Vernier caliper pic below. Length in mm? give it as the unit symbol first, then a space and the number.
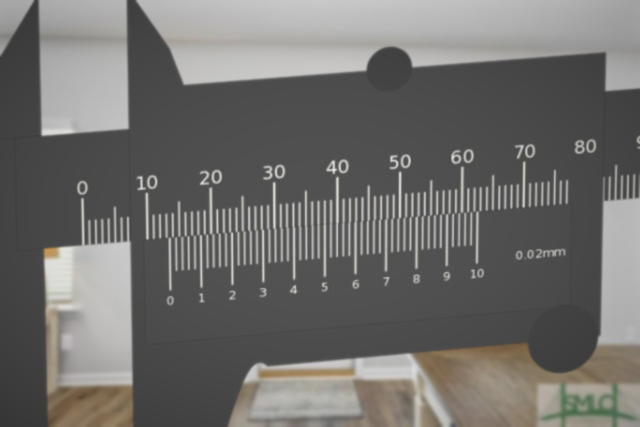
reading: mm 13.5
